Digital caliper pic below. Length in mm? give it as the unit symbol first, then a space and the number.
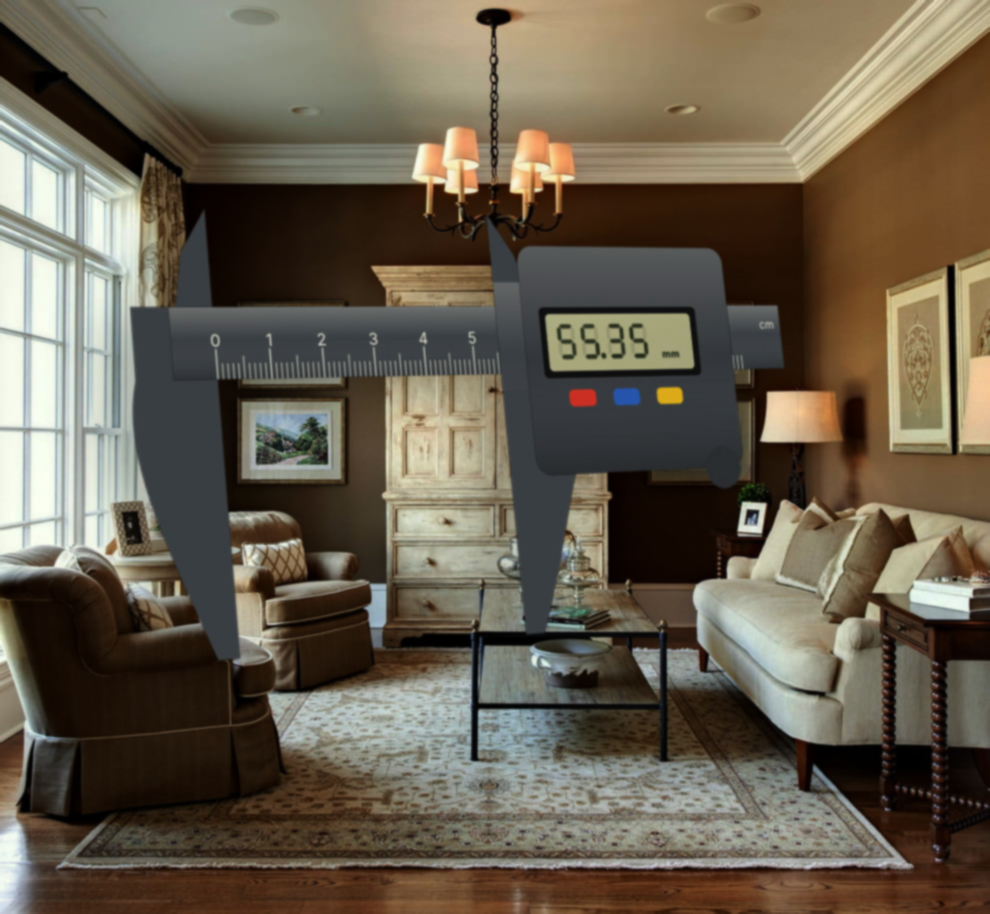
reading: mm 55.35
